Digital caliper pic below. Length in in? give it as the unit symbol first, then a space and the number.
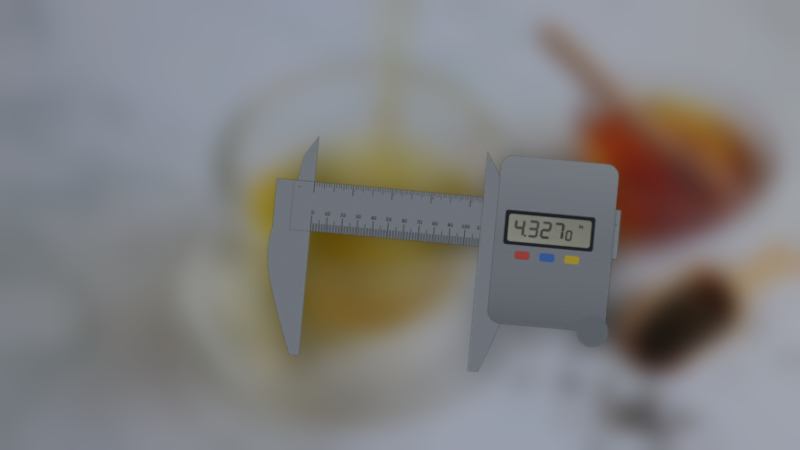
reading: in 4.3270
